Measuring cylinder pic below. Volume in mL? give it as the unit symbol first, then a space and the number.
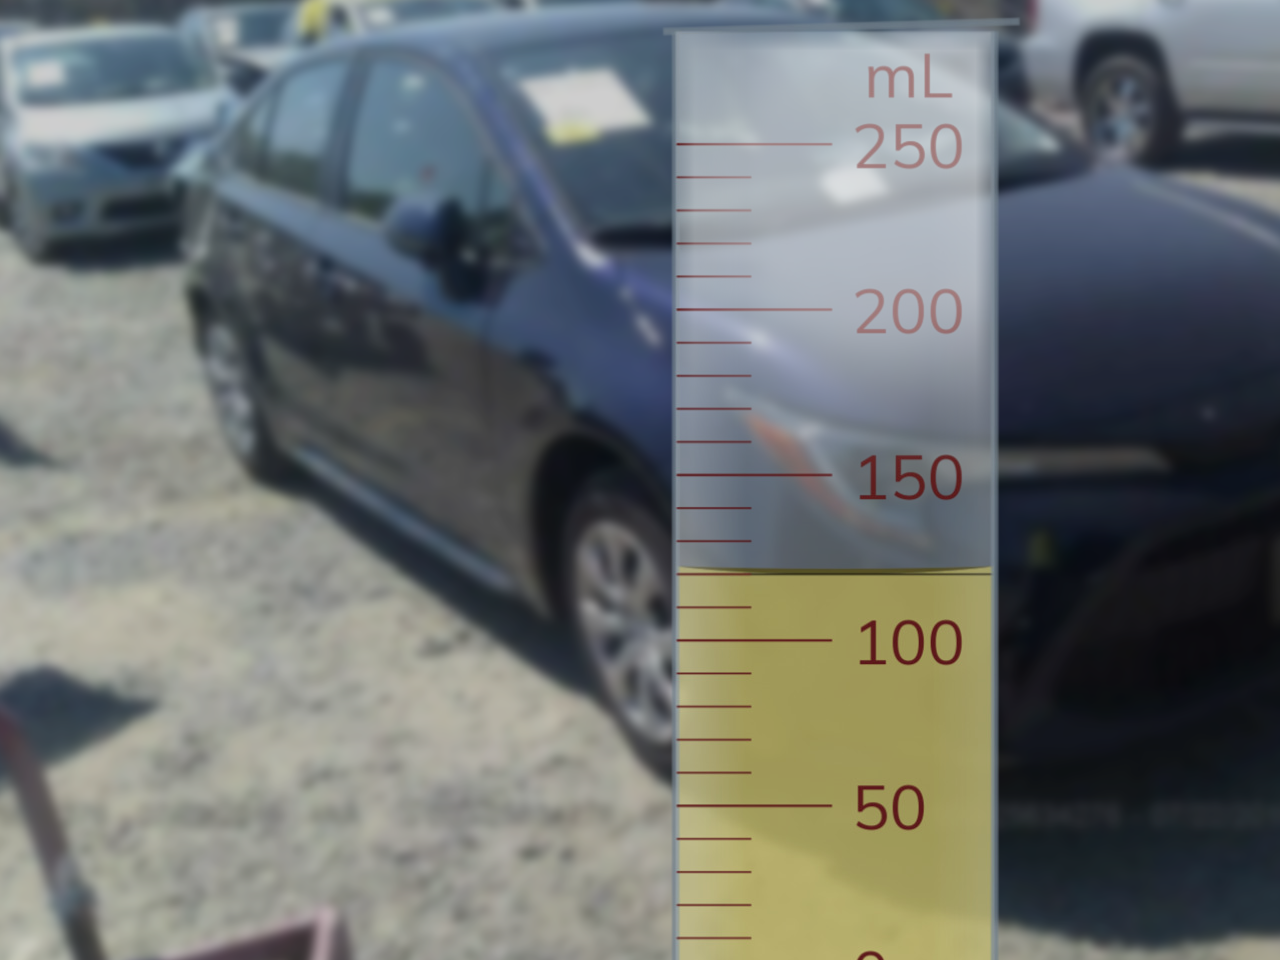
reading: mL 120
